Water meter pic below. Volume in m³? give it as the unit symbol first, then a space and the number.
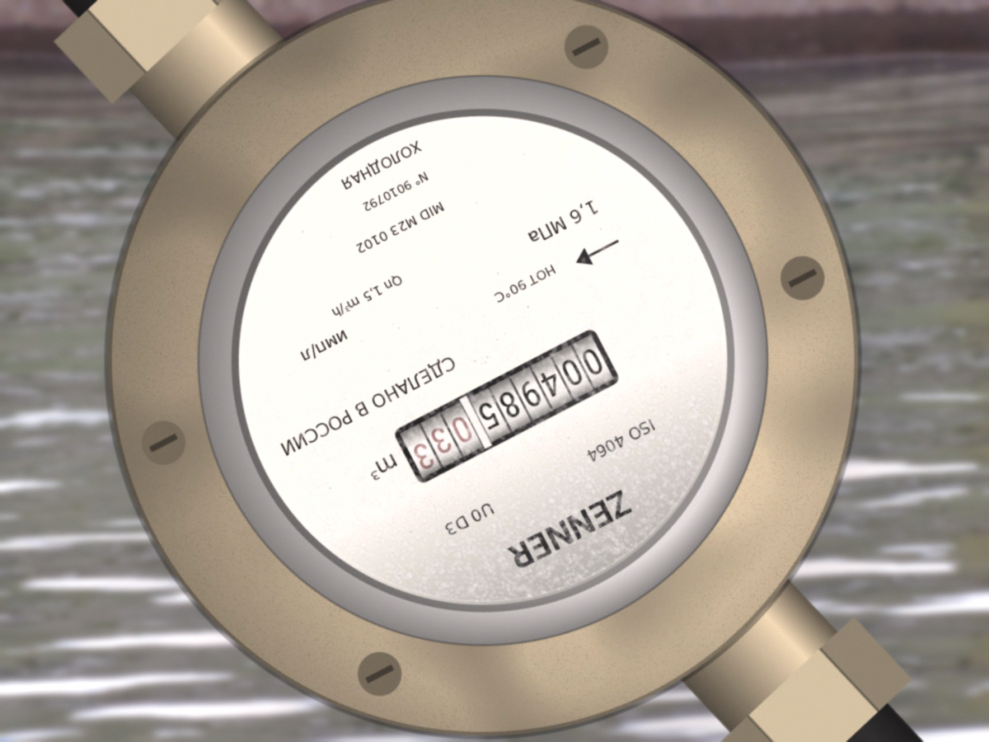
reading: m³ 4985.033
